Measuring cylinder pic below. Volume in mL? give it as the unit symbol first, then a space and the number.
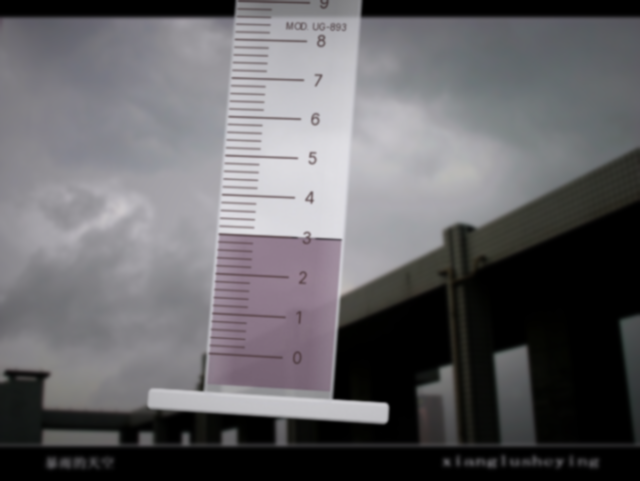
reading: mL 3
